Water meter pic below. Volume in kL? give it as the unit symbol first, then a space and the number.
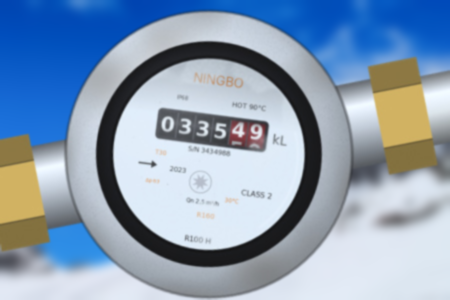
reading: kL 335.49
